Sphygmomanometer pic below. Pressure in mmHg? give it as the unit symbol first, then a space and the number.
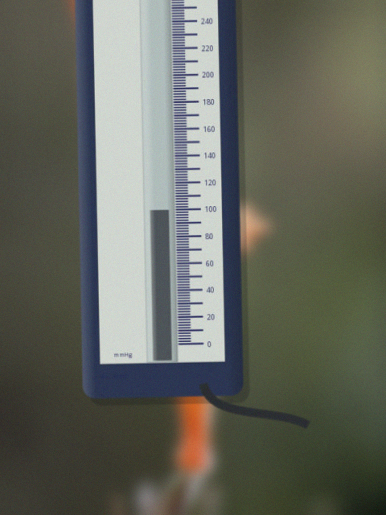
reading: mmHg 100
